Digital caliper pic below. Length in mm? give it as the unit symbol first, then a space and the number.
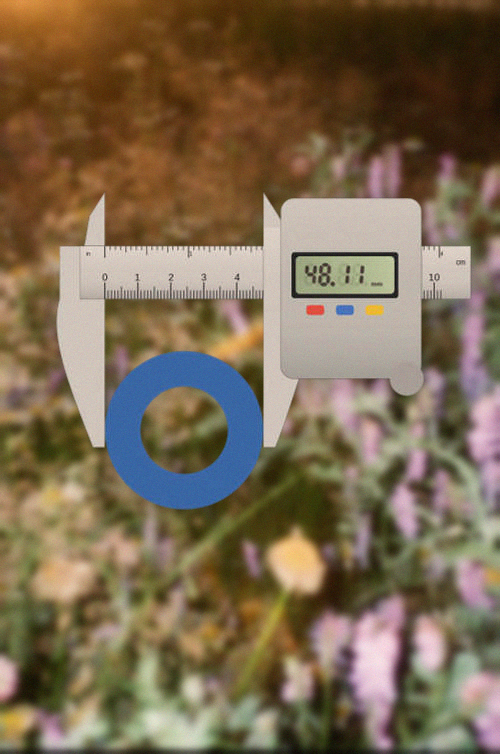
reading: mm 48.11
